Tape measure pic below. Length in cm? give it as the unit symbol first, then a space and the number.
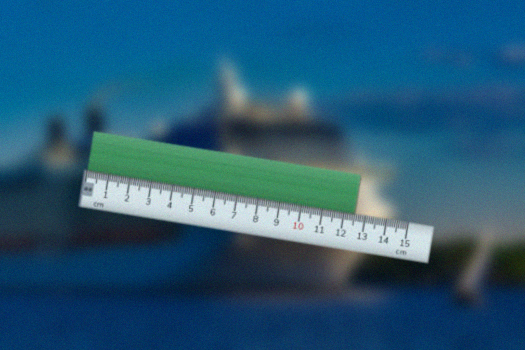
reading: cm 12.5
